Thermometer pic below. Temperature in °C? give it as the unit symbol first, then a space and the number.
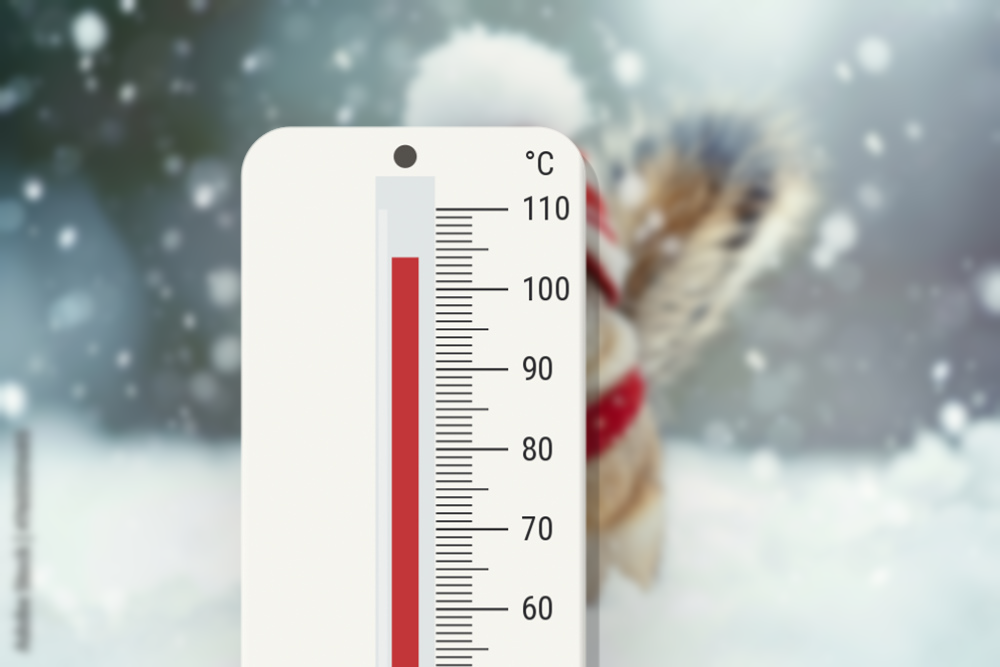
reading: °C 104
